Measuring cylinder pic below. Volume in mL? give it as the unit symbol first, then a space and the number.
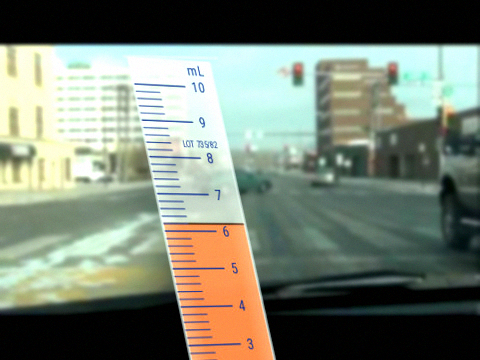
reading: mL 6.2
